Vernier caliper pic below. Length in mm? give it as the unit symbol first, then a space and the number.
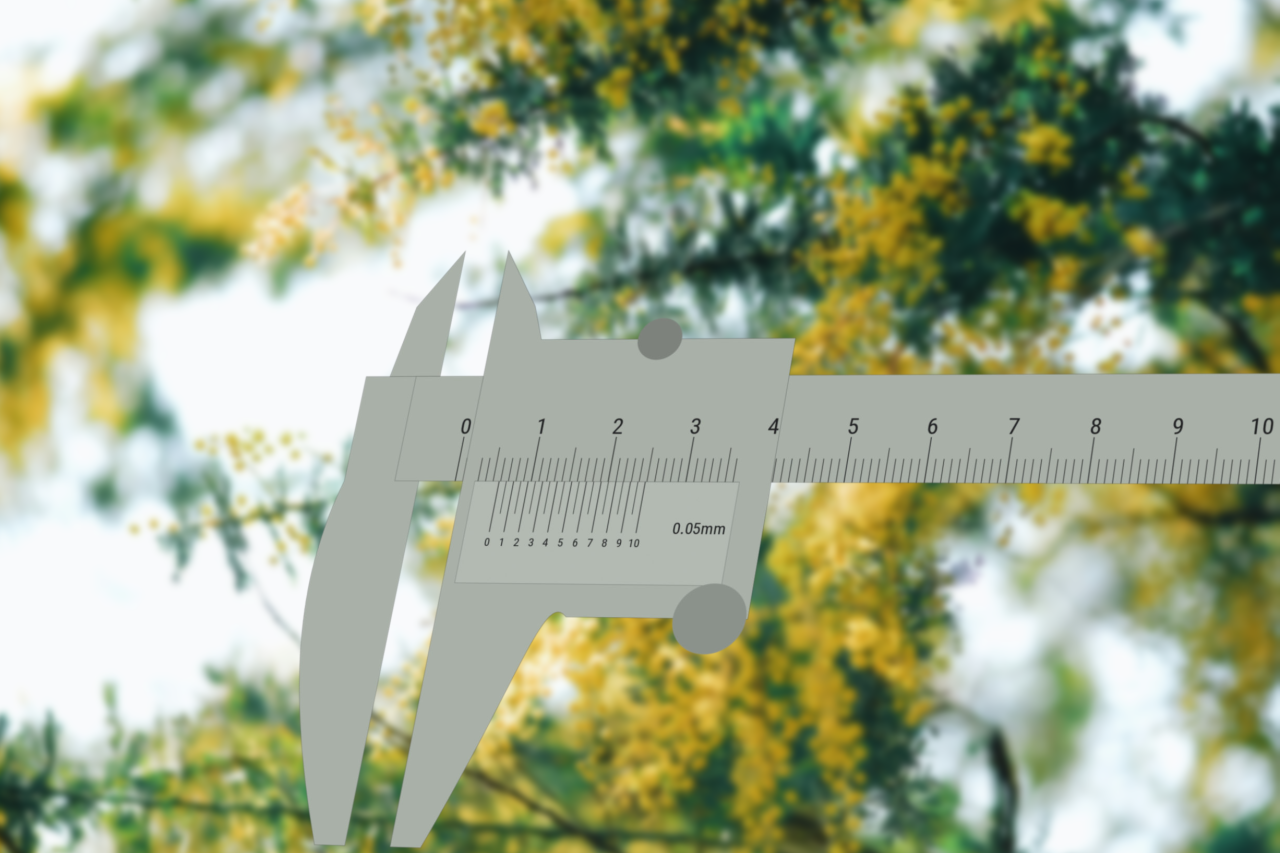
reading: mm 5.8
